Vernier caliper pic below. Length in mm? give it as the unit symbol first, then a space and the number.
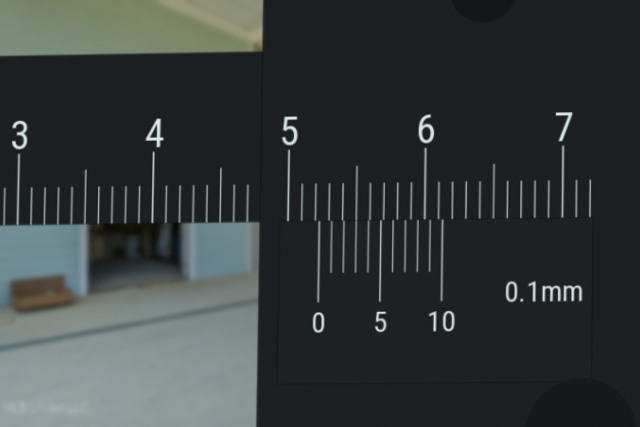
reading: mm 52.3
